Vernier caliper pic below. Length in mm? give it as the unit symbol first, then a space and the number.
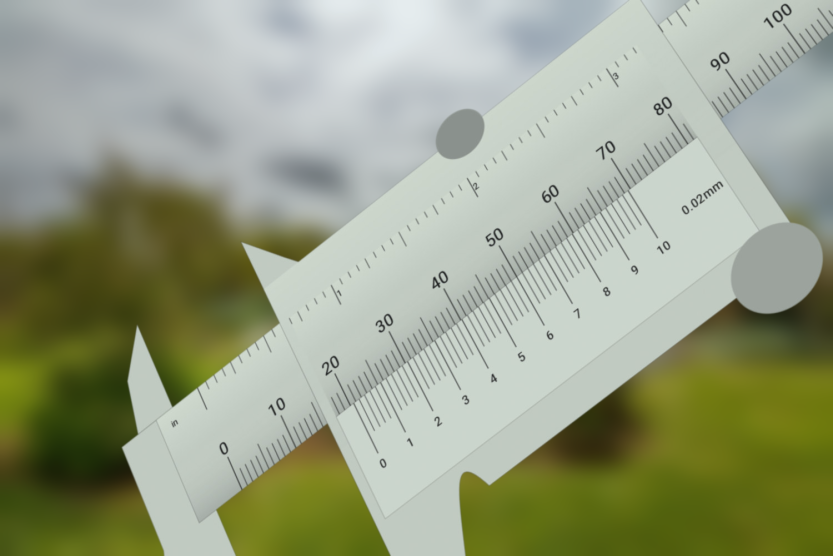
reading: mm 20.6
